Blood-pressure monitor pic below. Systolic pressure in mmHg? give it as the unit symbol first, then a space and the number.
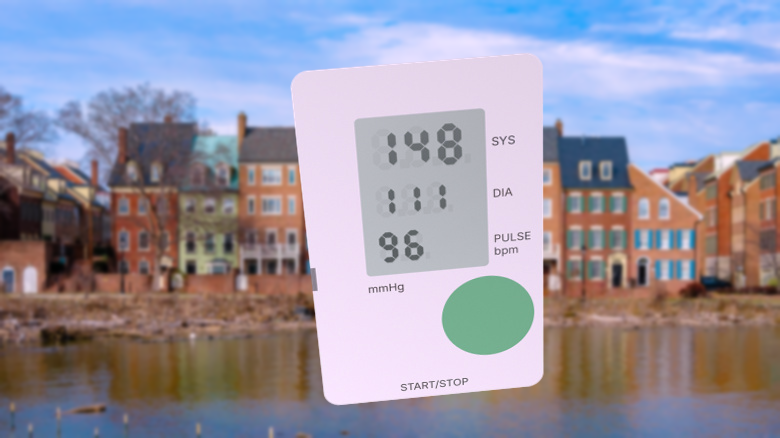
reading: mmHg 148
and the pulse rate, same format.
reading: bpm 96
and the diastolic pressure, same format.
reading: mmHg 111
